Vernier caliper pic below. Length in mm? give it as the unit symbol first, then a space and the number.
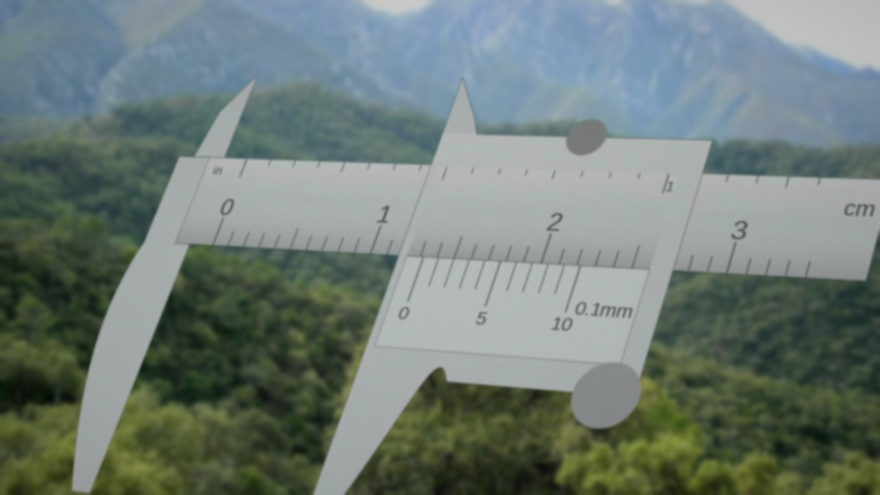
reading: mm 13.2
